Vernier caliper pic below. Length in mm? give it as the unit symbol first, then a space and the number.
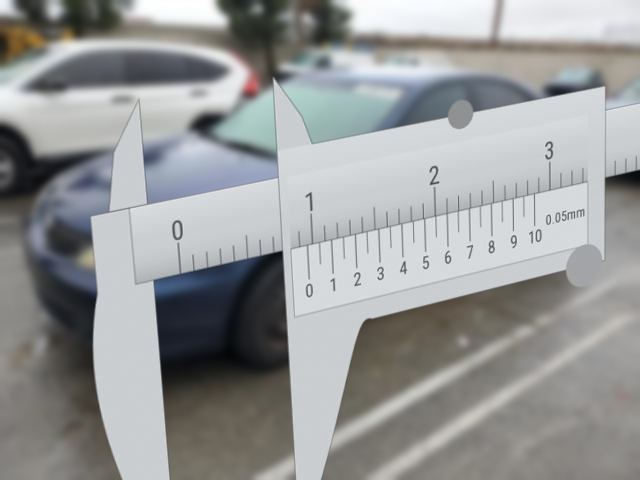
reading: mm 9.6
